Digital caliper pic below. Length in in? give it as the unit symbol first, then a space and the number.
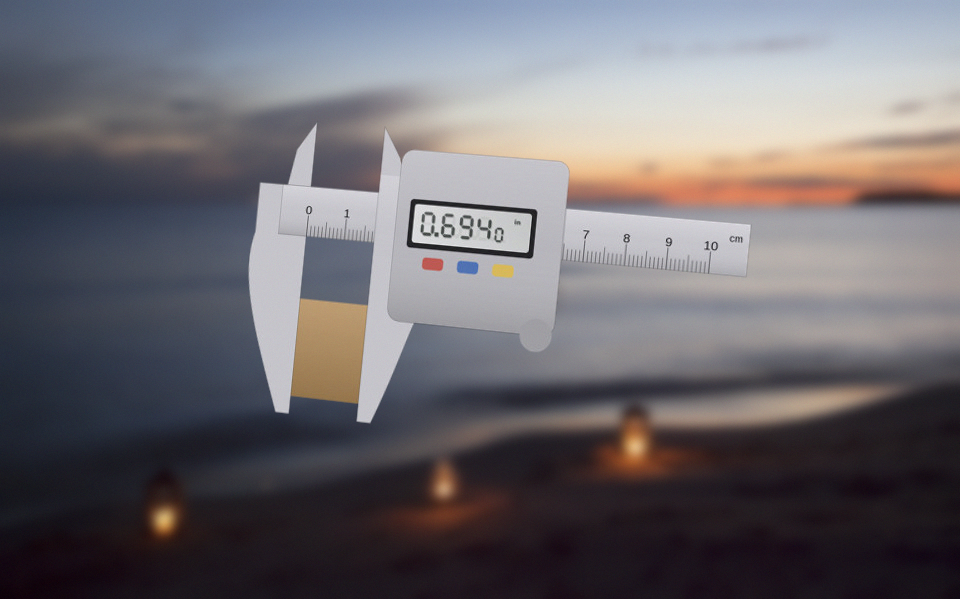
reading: in 0.6940
